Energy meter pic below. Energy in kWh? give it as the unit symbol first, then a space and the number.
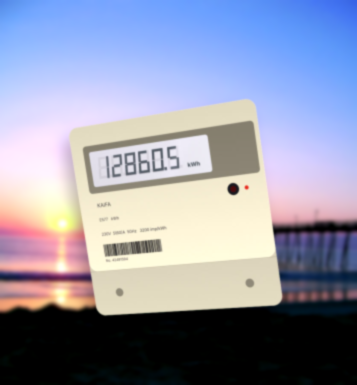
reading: kWh 12860.5
